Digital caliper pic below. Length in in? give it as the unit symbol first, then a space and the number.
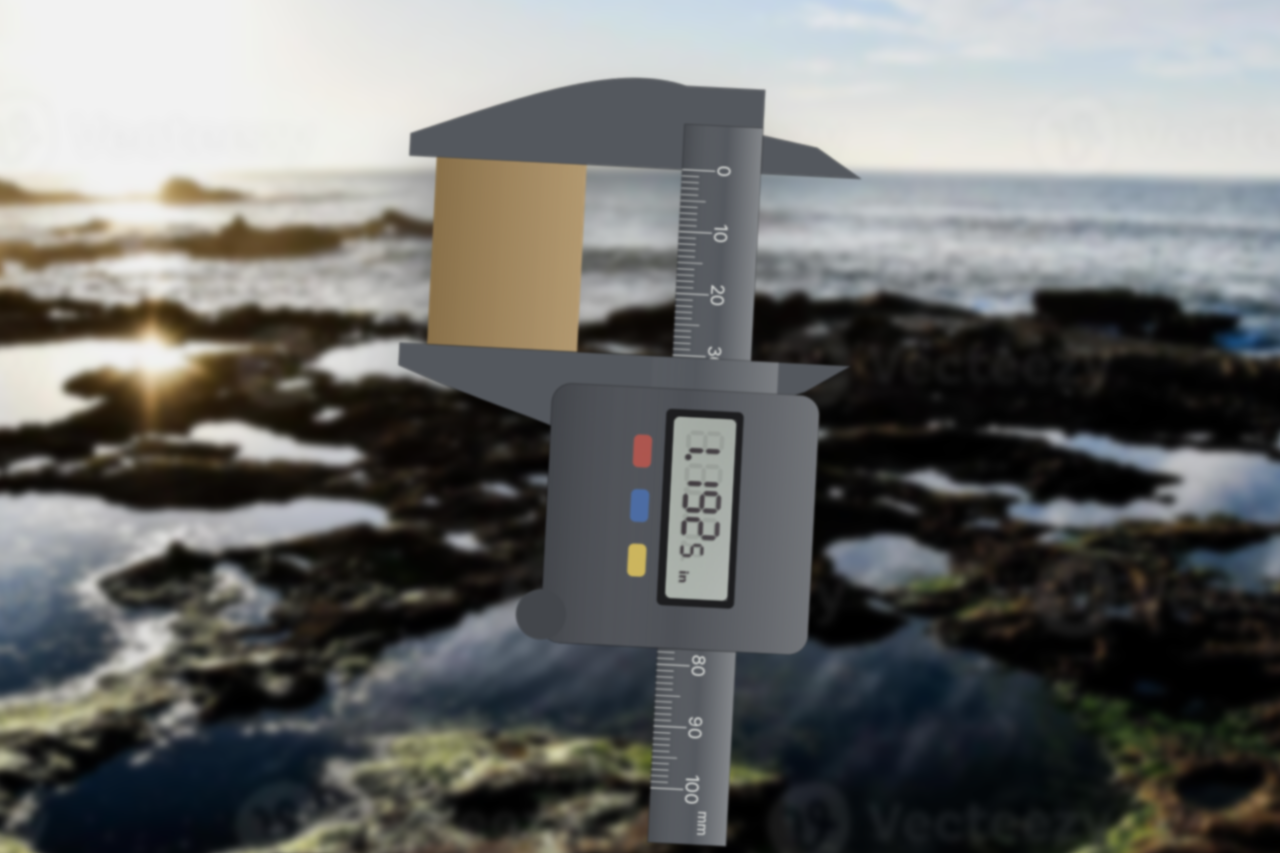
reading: in 1.1925
